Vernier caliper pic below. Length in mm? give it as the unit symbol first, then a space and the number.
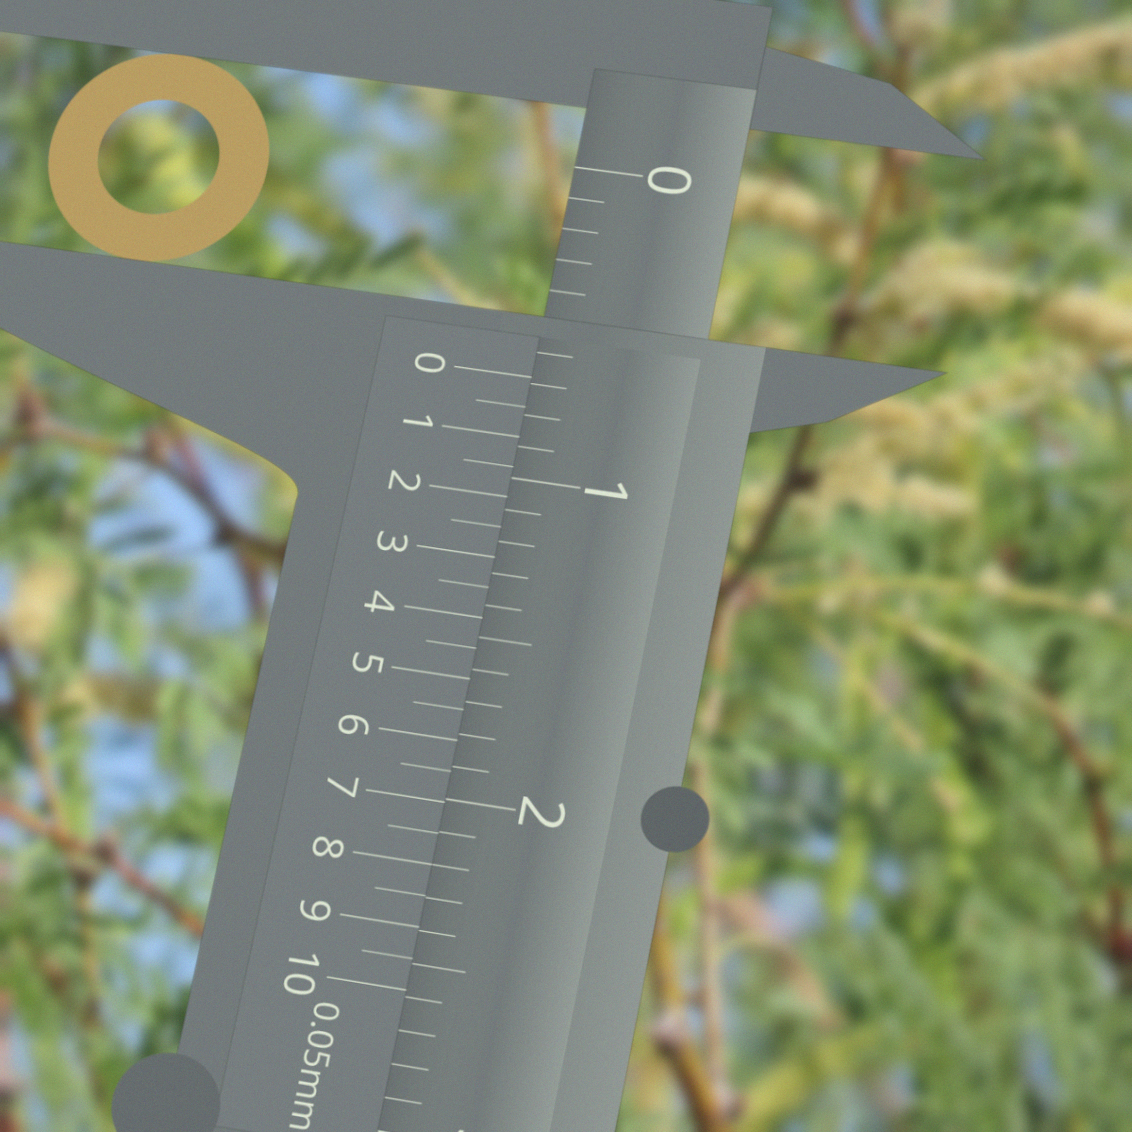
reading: mm 6.80
